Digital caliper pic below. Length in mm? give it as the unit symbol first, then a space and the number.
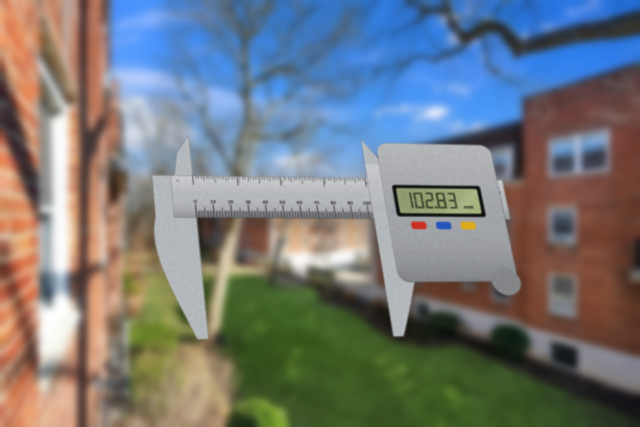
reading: mm 102.83
